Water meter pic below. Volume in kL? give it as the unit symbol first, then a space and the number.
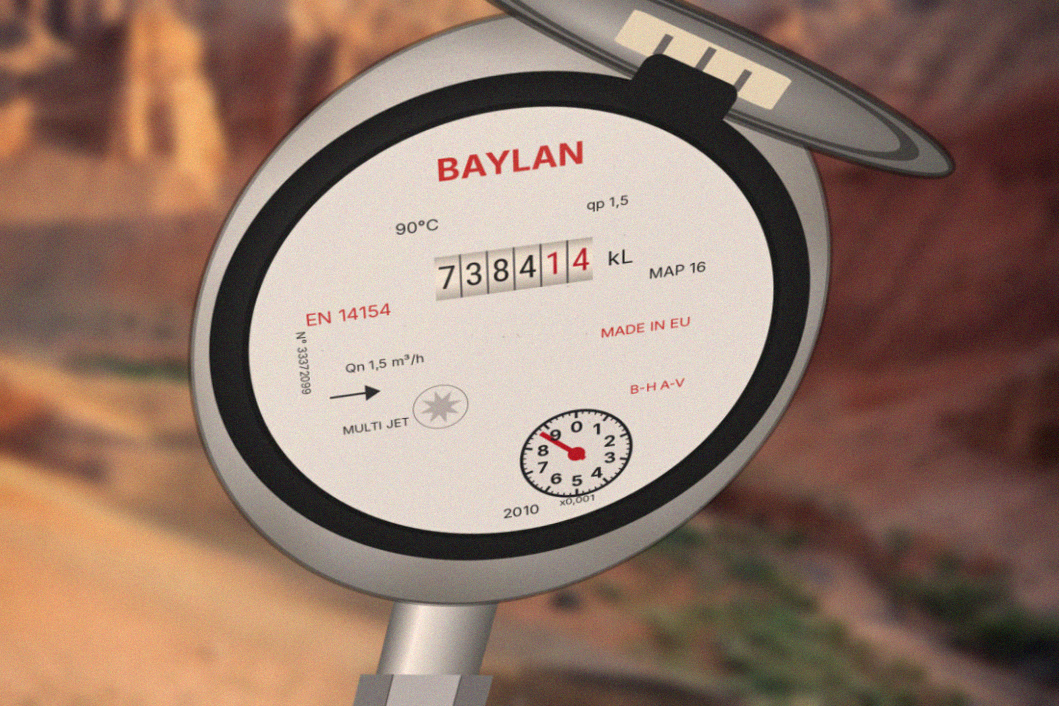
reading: kL 7384.148
